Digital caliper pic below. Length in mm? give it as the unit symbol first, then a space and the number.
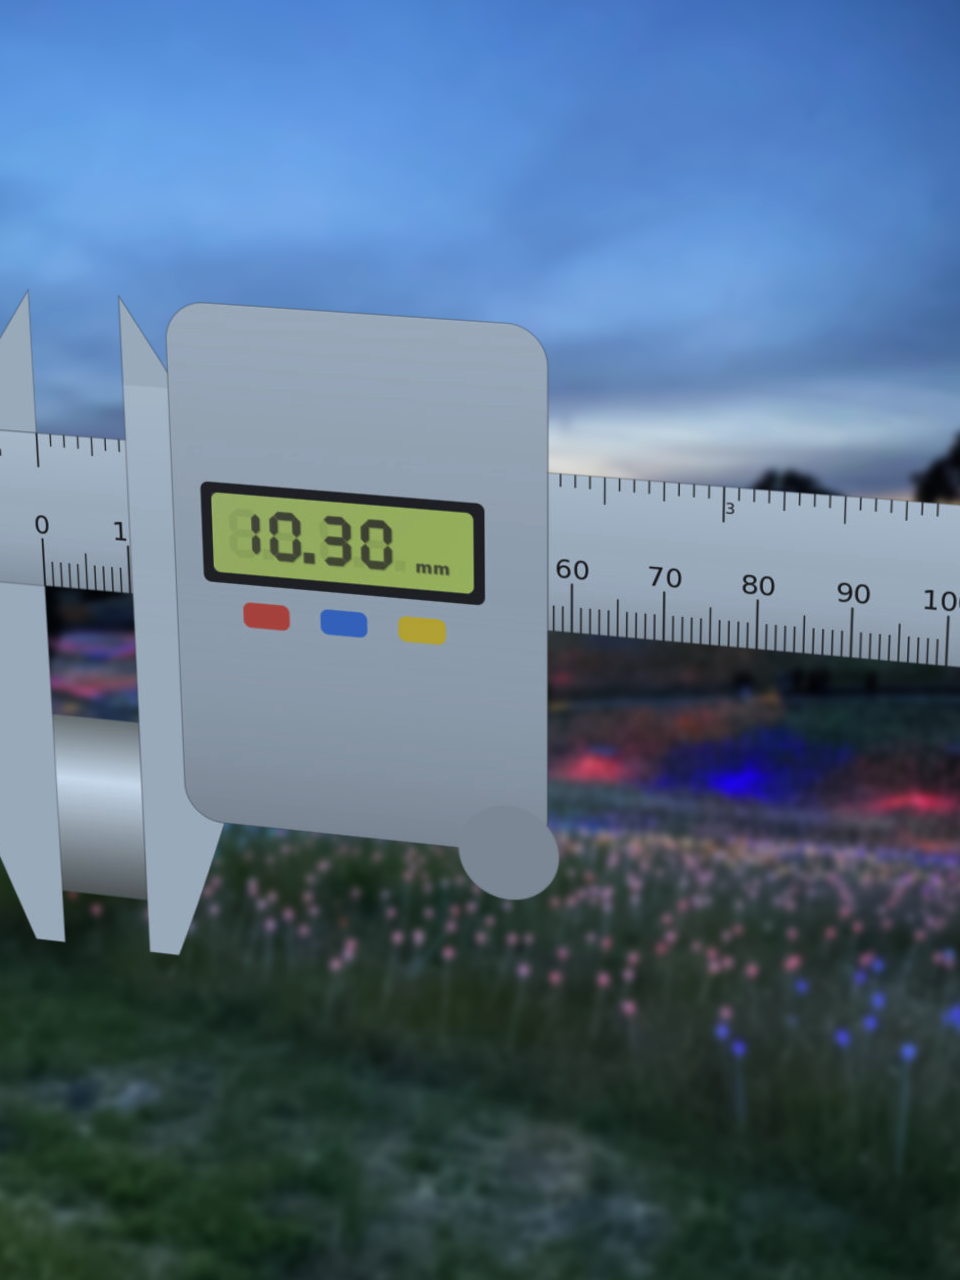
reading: mm 10.30
